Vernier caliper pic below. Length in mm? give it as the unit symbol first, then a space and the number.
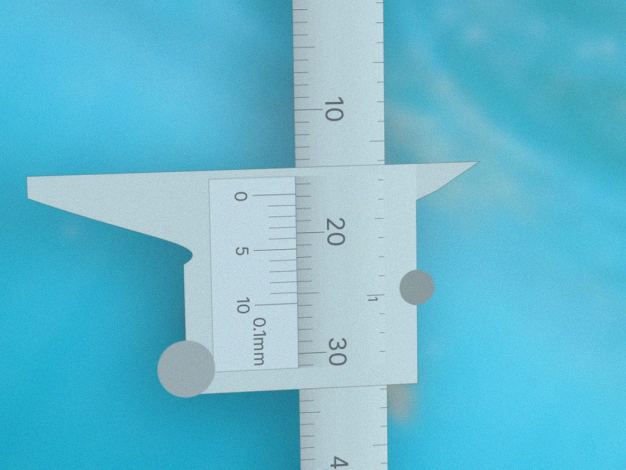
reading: mm 16.8
